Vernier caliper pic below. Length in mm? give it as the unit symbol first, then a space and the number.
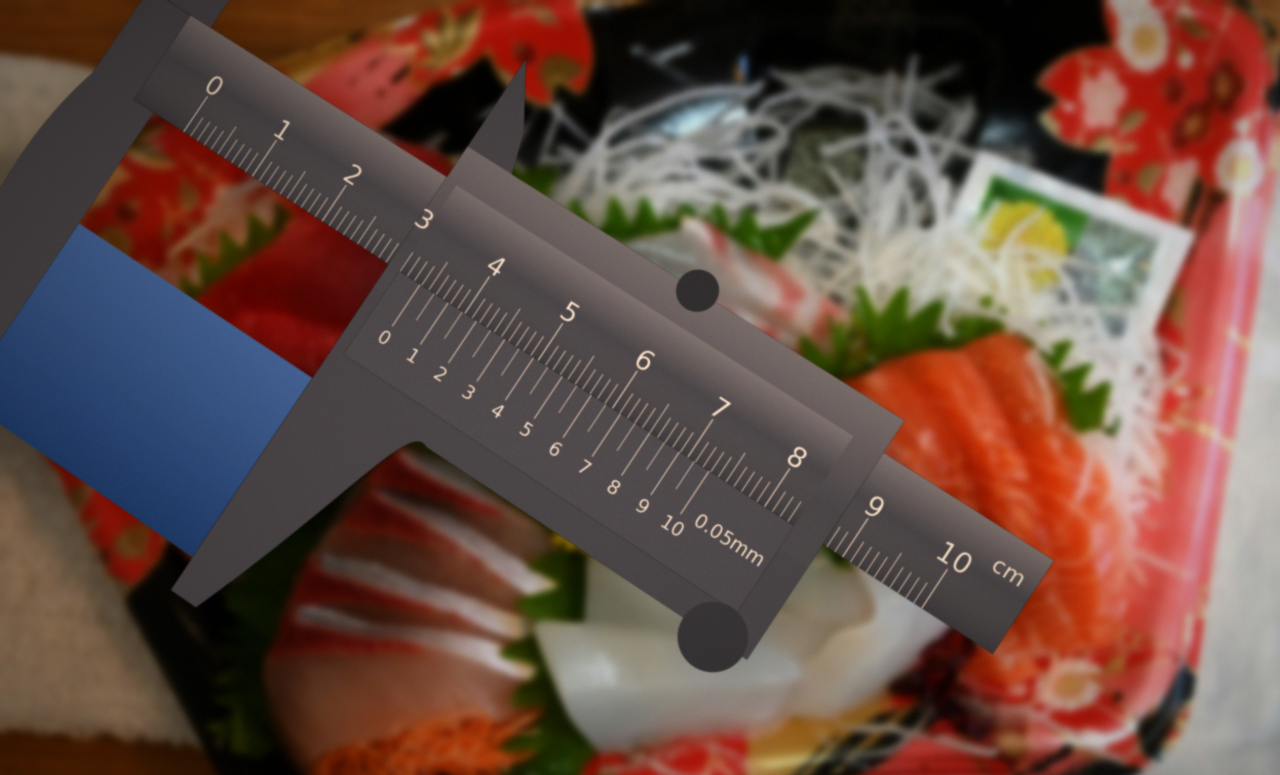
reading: mm 33.8
